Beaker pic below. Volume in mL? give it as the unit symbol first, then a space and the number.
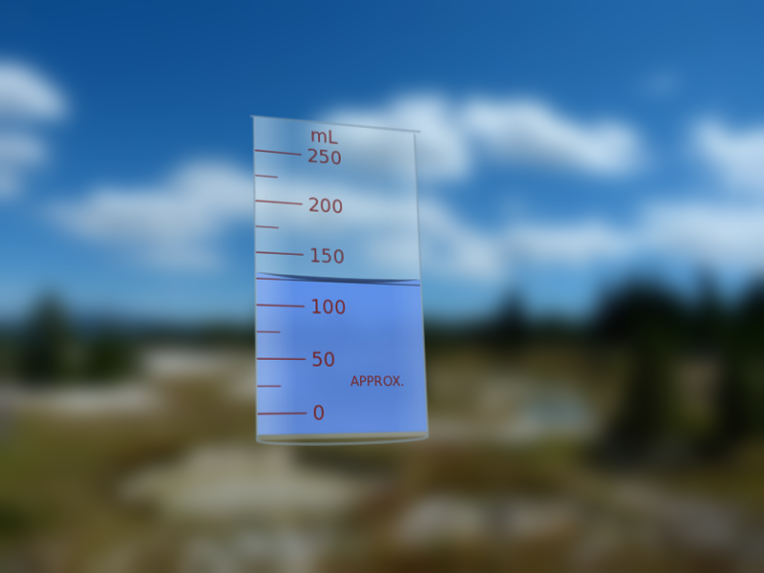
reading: mL 125
